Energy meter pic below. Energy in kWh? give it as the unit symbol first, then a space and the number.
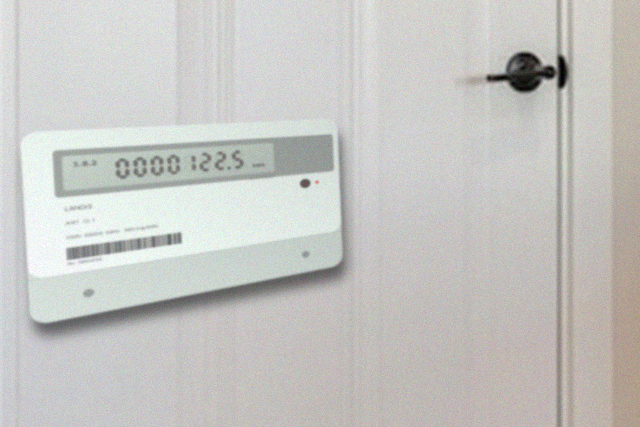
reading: kWh 122.5
